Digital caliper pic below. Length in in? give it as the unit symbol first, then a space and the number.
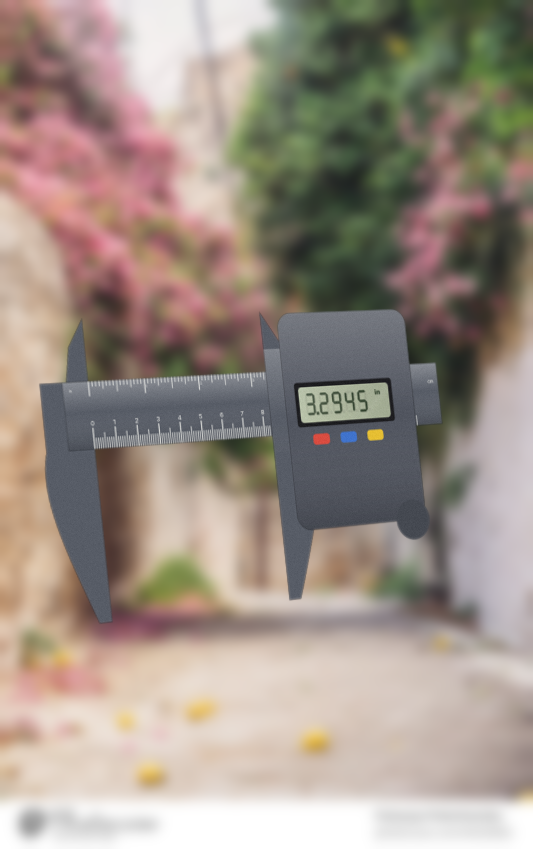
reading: in 3.2945
